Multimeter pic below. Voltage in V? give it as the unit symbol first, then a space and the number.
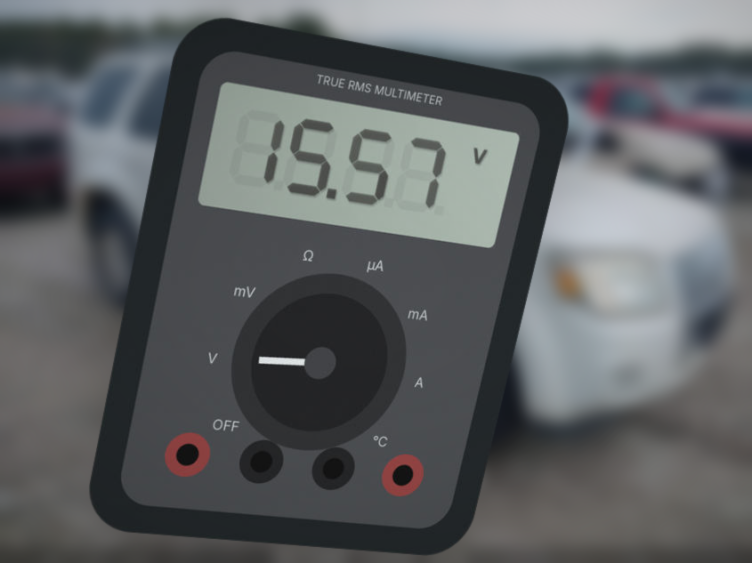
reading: V 15.57
